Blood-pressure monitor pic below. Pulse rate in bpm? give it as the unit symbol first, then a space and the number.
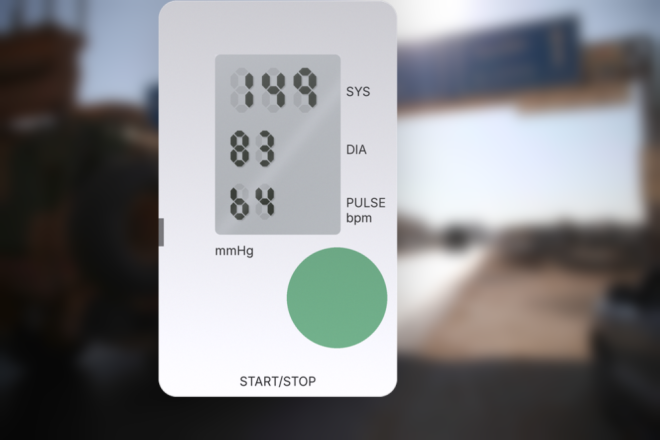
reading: bpm 64
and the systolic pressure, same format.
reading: mmHg 149
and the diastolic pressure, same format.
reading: mmHg 83
